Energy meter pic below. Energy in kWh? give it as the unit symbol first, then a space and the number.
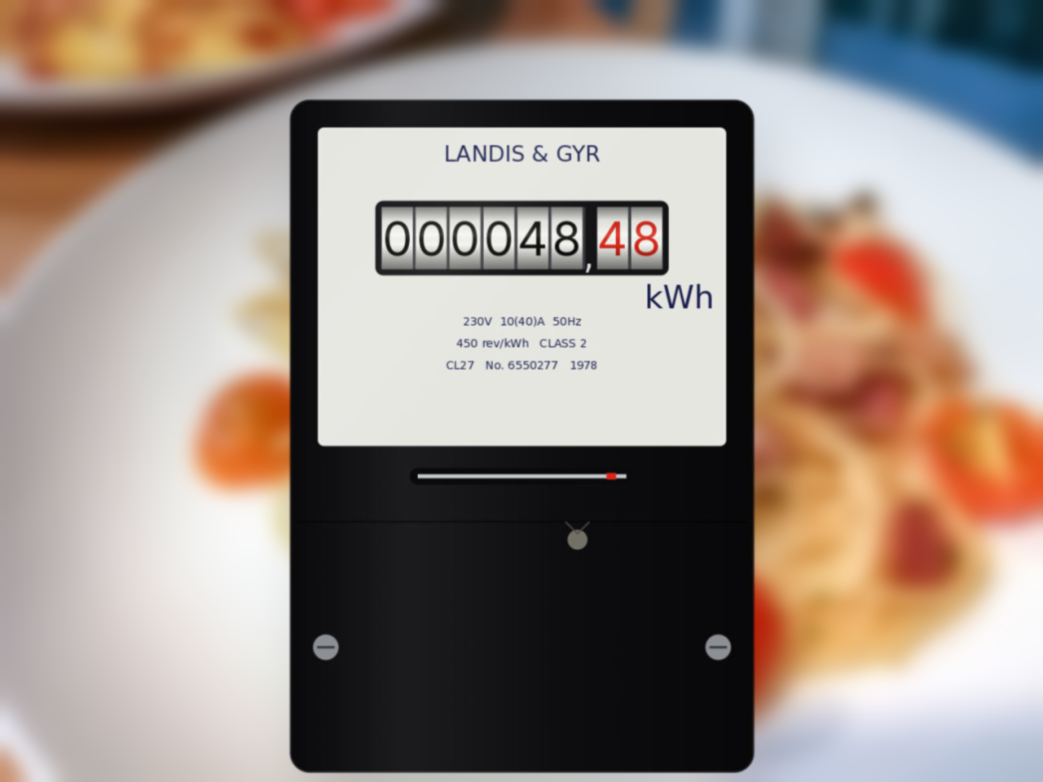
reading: kWh 48.48
